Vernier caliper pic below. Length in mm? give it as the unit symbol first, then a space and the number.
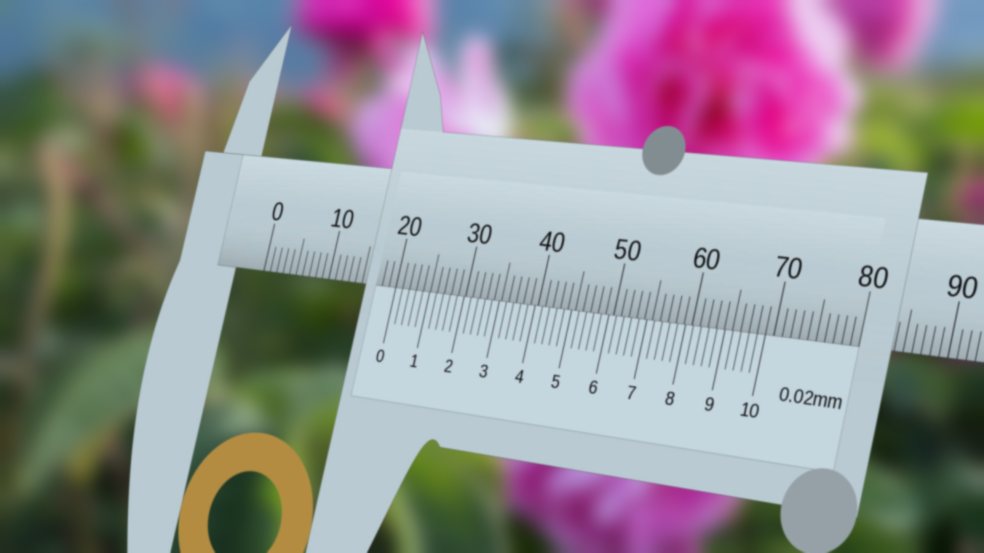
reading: mm 20.0
